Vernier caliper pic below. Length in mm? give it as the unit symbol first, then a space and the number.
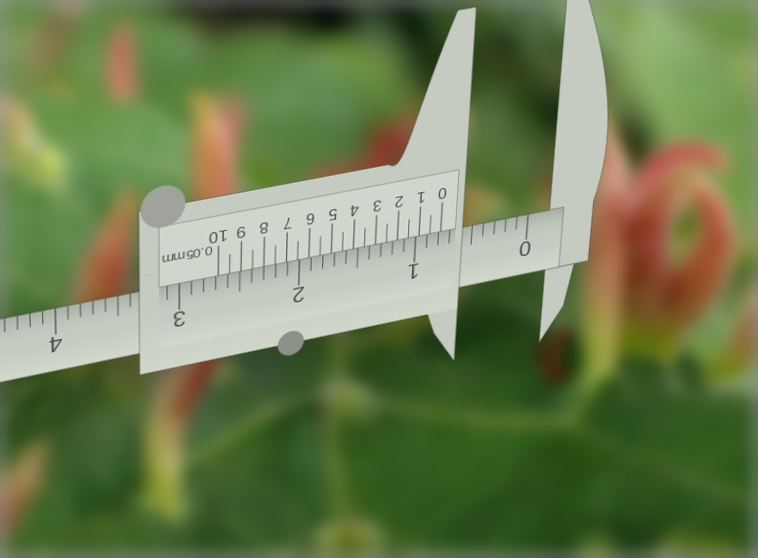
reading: mm 7.8
